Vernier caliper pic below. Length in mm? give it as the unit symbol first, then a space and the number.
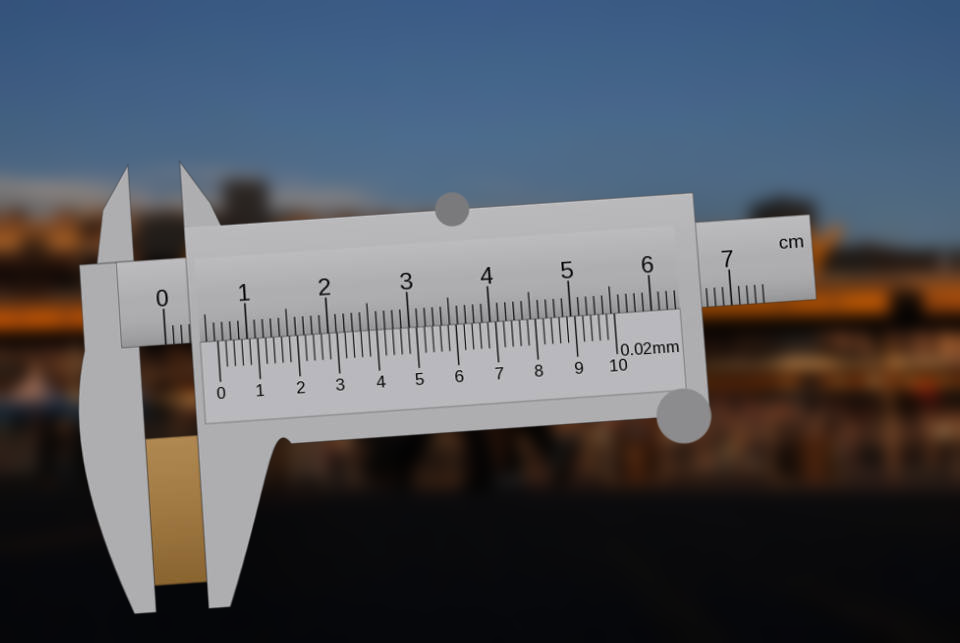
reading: mm 6.4
